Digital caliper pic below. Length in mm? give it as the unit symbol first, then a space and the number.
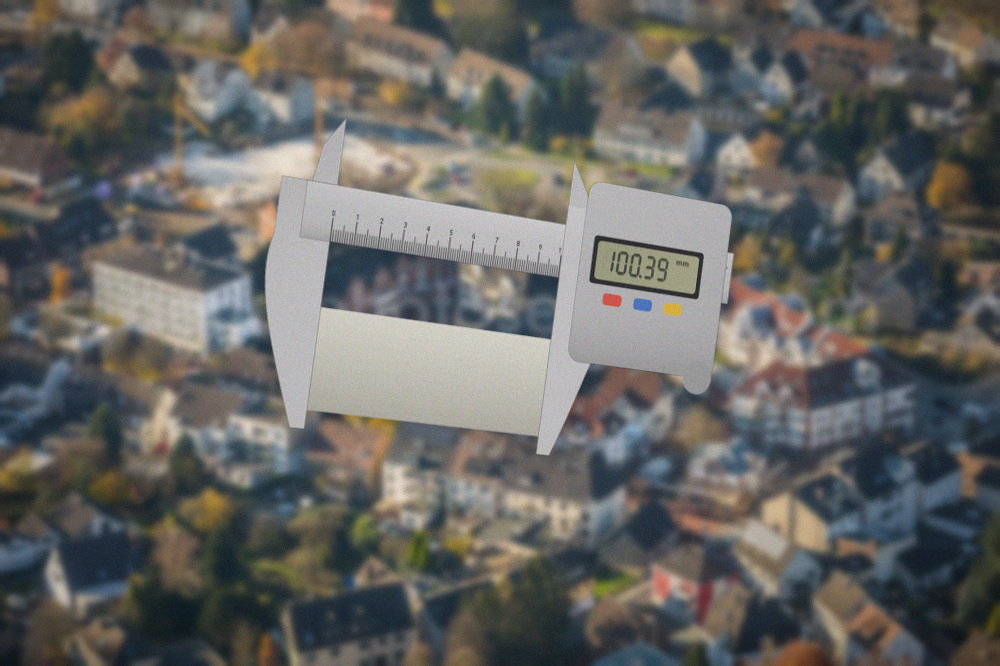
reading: mm 100.39
